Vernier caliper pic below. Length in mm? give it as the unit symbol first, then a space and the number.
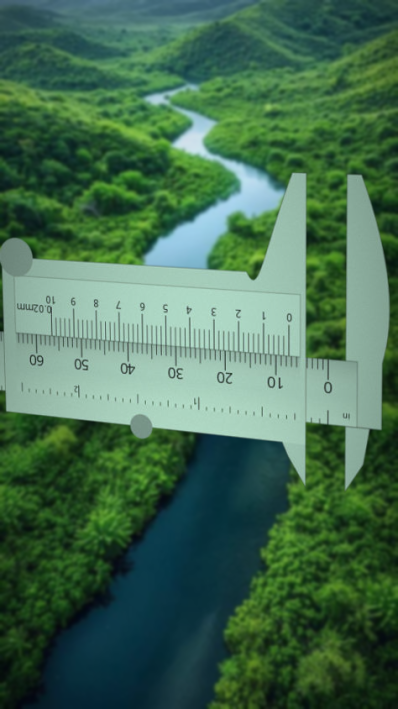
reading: mm 7.5
